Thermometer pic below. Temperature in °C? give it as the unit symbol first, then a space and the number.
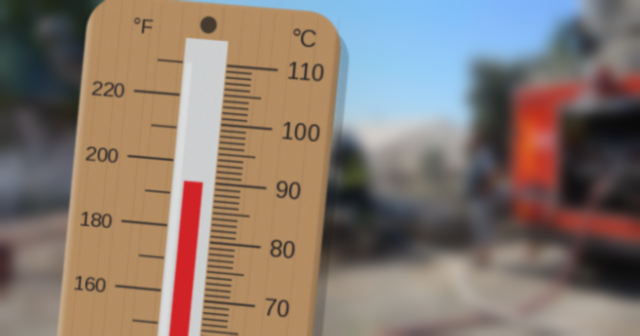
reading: °C 90
